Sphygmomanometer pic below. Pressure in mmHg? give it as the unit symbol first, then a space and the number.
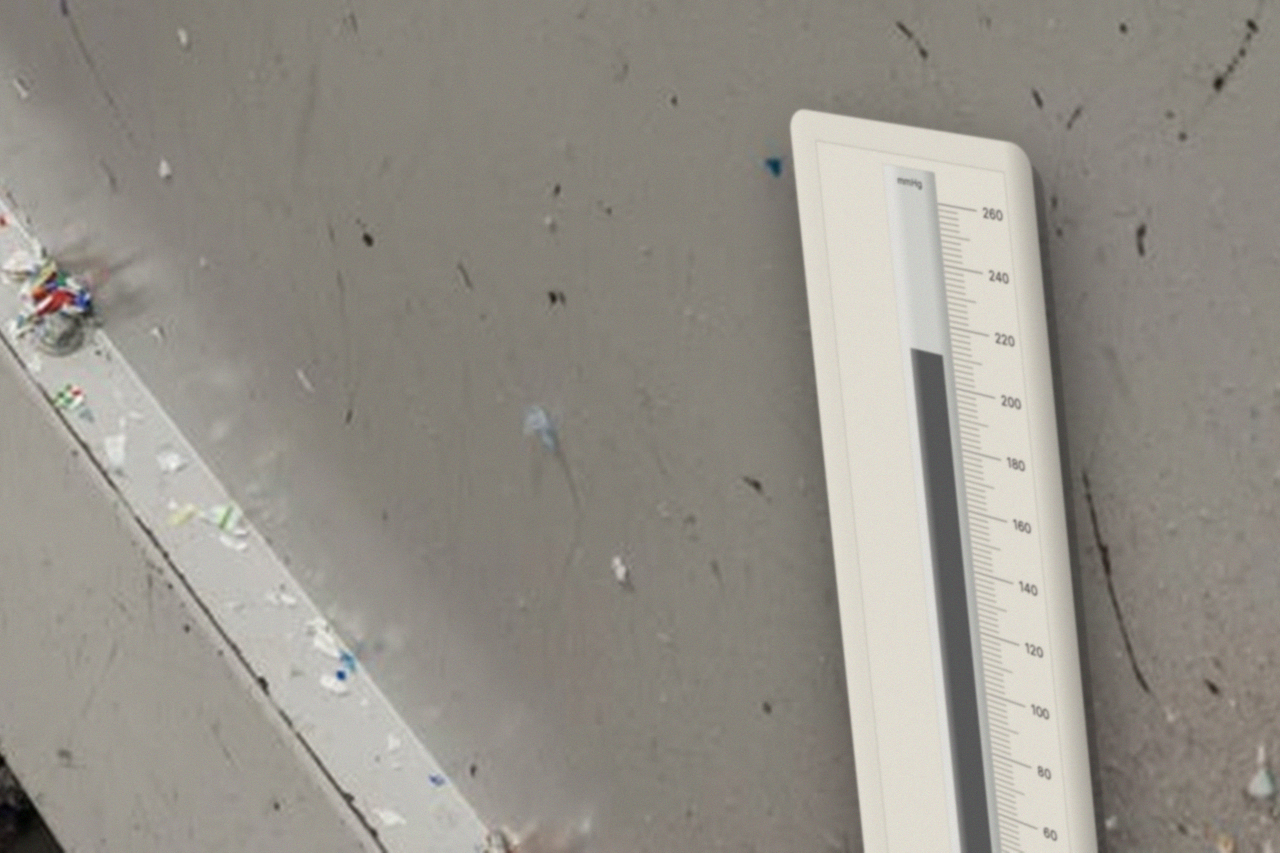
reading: mmHg 210
